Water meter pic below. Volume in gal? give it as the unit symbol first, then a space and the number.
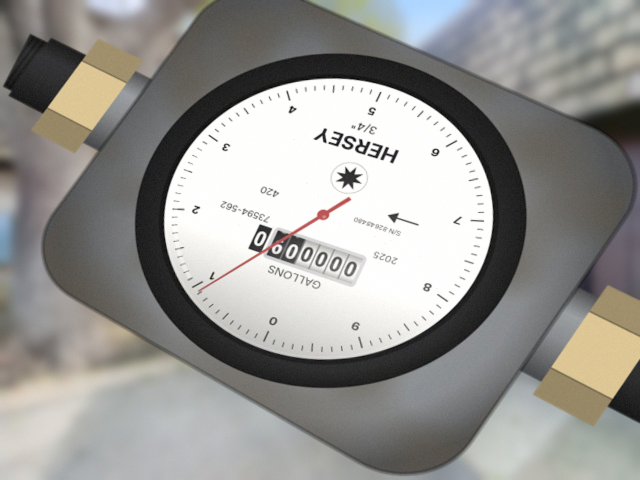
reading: gal 90.9
